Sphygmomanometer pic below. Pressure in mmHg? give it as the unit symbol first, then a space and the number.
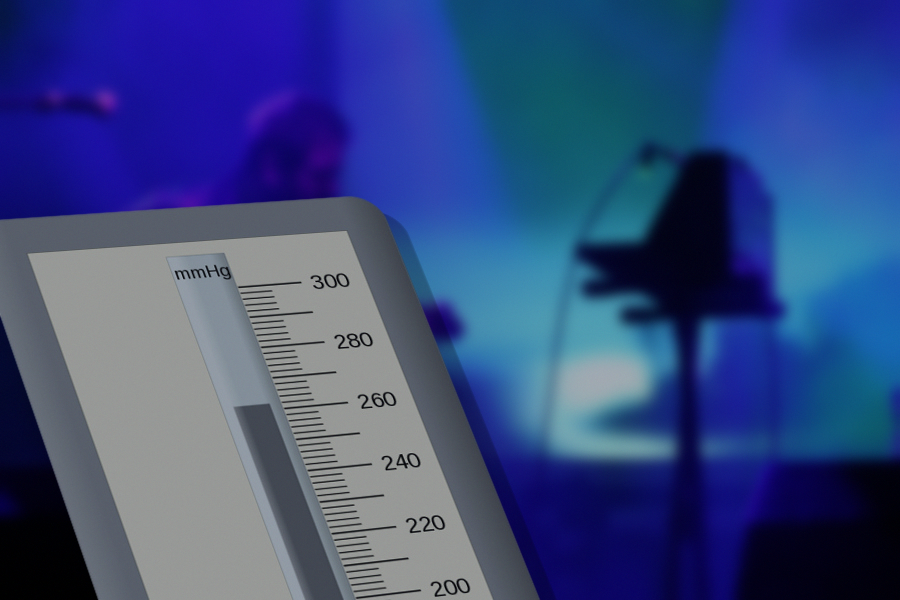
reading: mmHg 262
